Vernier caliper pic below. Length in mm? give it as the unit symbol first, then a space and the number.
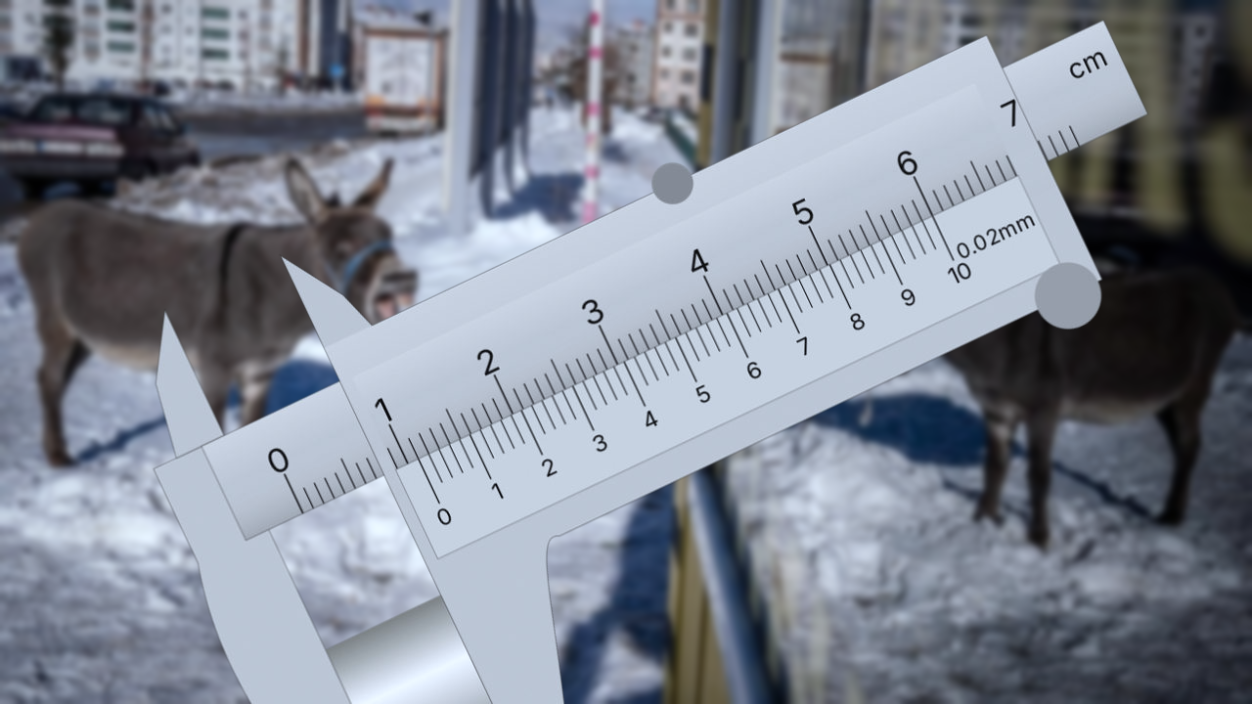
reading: mm 11.0
